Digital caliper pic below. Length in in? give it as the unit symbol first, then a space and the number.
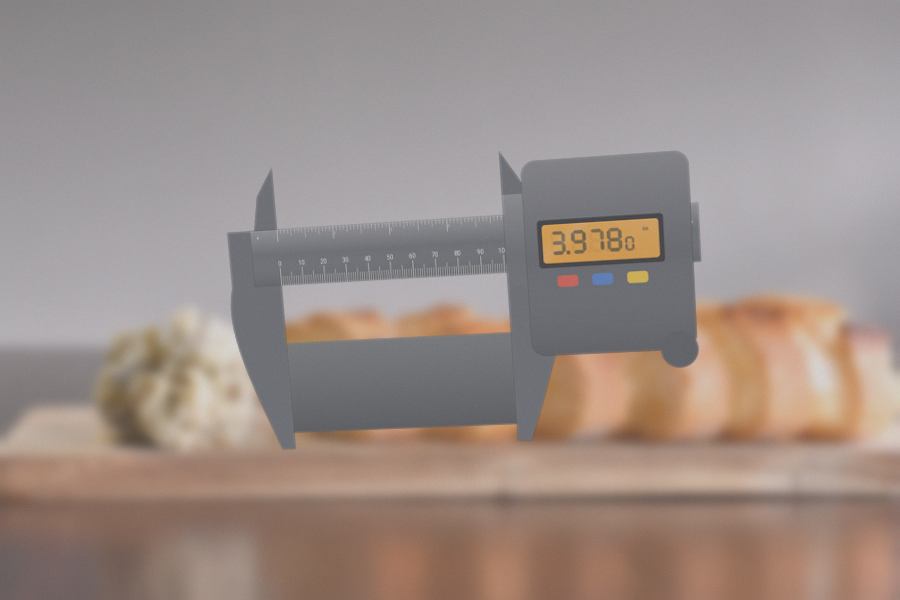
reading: in 3.9780
